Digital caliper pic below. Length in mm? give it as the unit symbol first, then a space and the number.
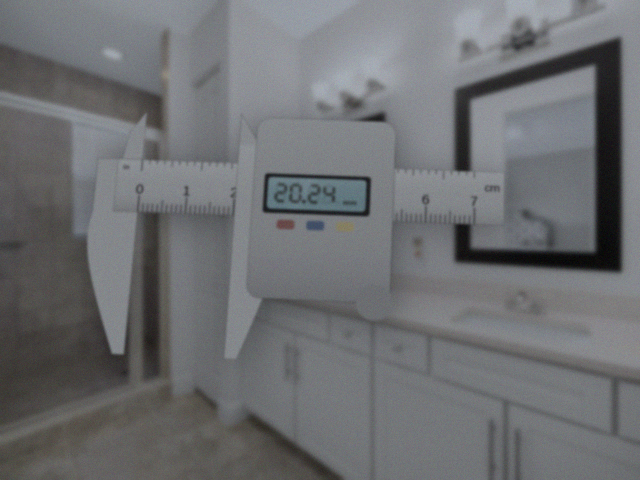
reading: mm 20.24
